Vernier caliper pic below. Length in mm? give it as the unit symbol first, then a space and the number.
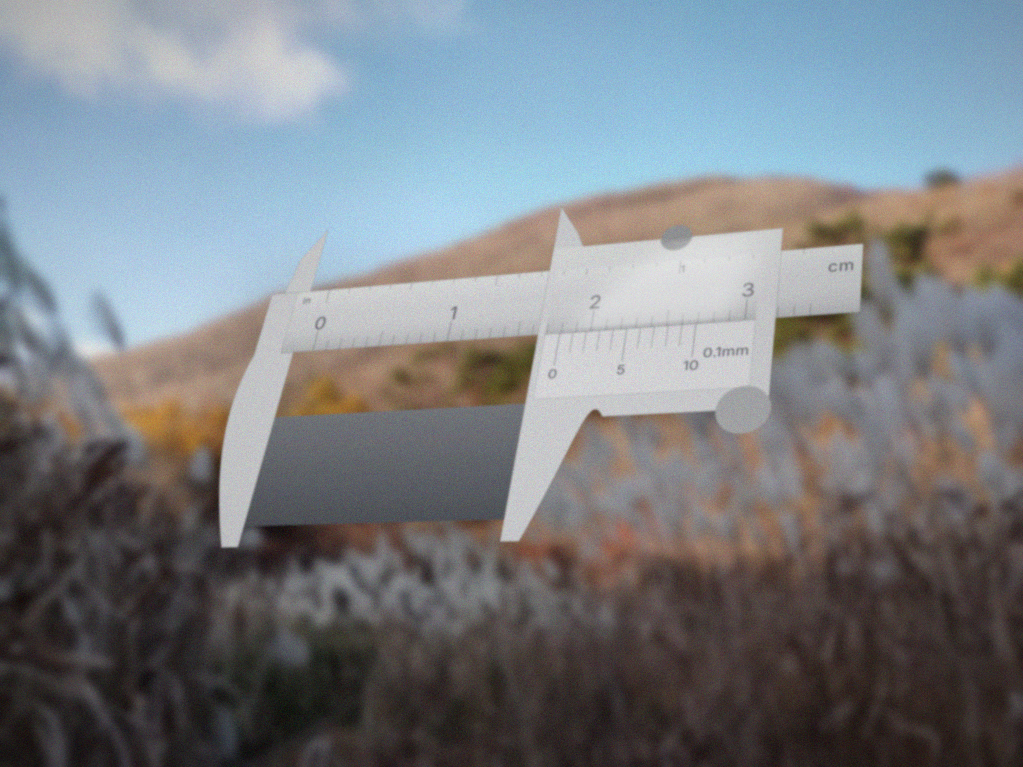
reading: mm 17.9
